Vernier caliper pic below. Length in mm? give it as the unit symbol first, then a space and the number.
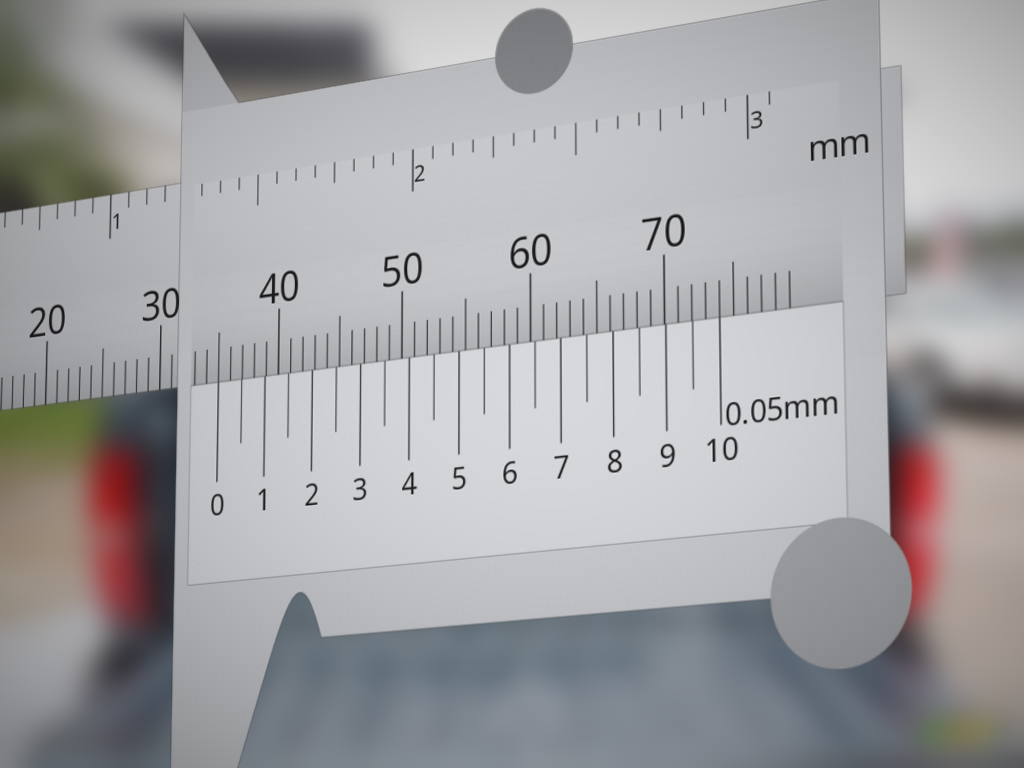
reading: mm 35.0
